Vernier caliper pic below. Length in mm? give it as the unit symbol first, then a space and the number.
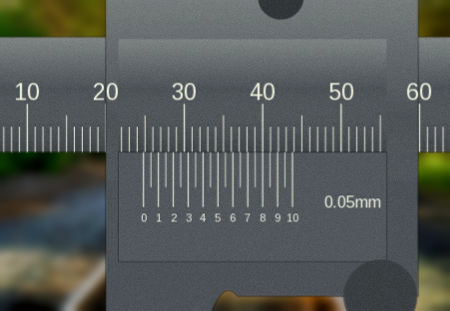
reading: mm 24.8
